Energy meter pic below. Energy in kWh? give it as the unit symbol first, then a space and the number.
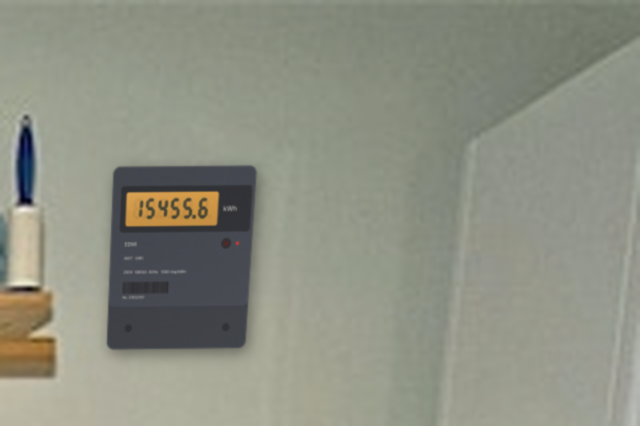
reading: kWh 15455.6
